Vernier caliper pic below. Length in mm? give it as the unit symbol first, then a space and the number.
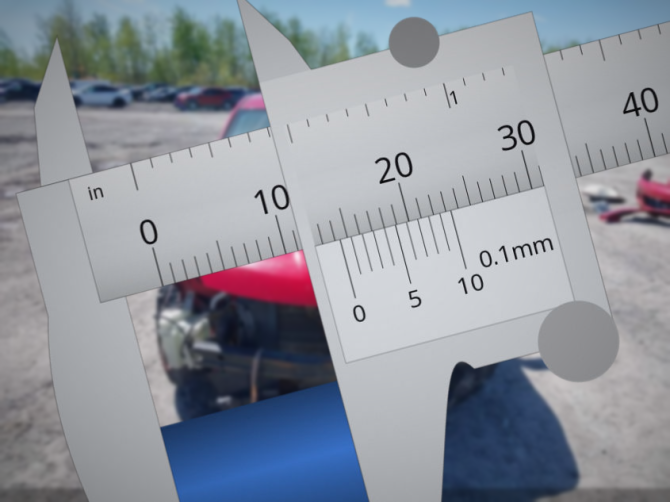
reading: mm 14.4
